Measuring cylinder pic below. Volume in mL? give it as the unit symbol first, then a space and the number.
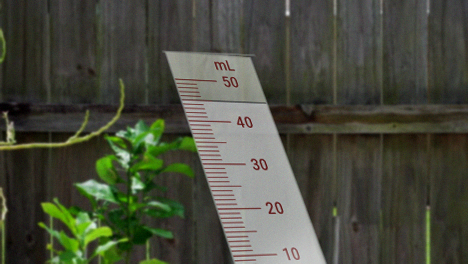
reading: mL 45
